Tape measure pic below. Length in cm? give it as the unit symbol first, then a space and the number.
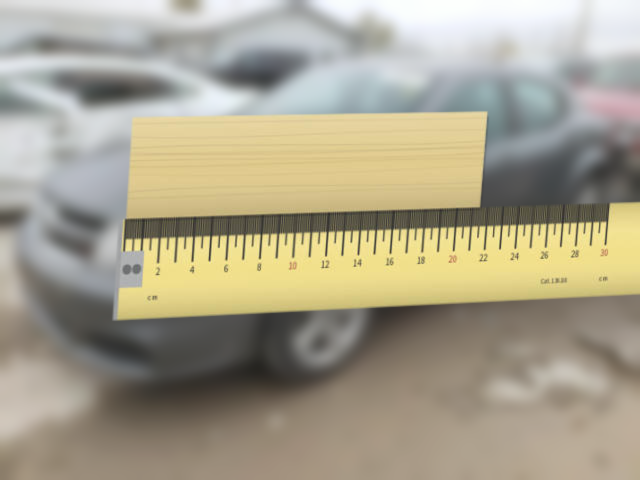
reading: cm 21.5
